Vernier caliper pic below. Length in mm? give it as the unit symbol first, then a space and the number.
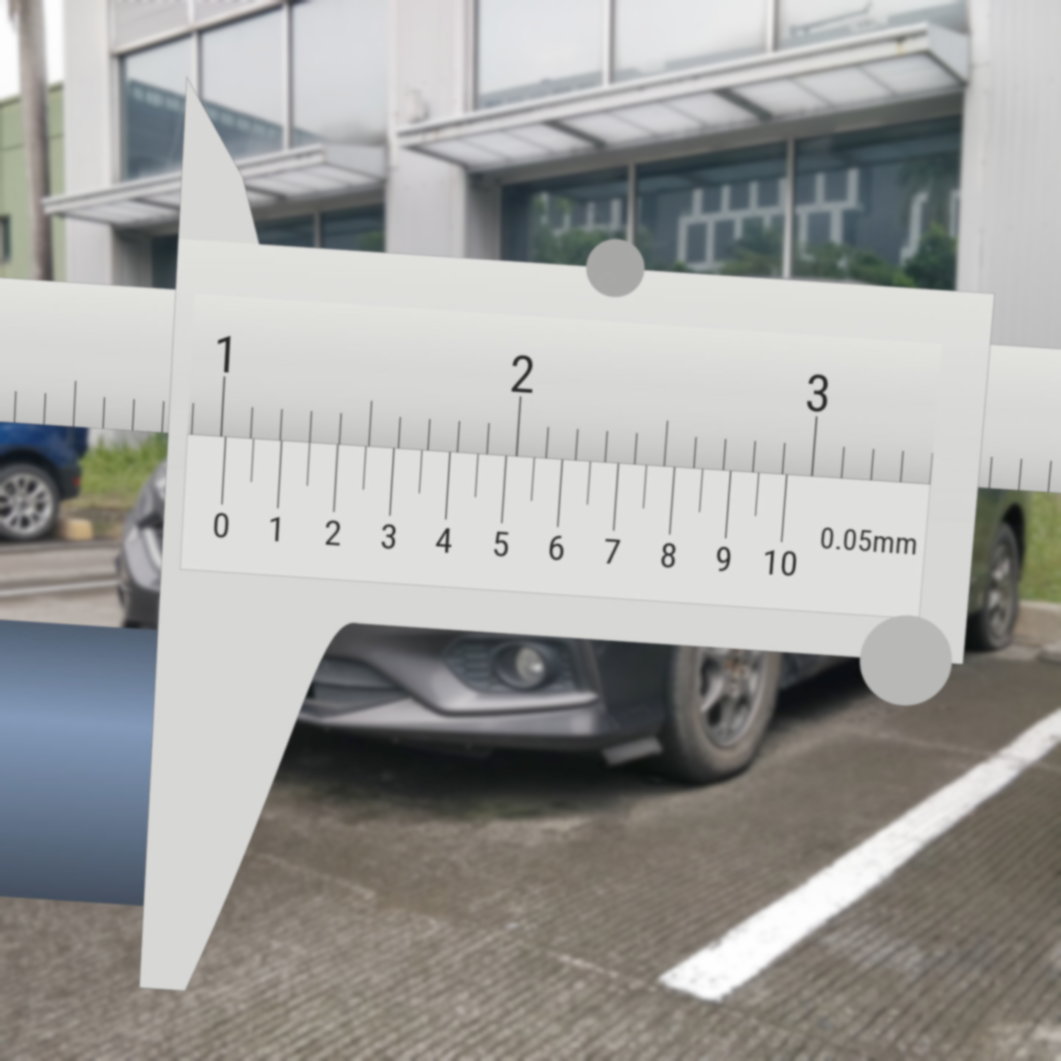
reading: mm 10.15
